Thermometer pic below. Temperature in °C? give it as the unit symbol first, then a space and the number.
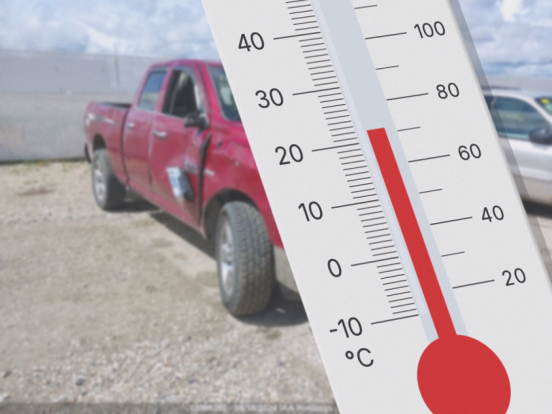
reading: °C 22
